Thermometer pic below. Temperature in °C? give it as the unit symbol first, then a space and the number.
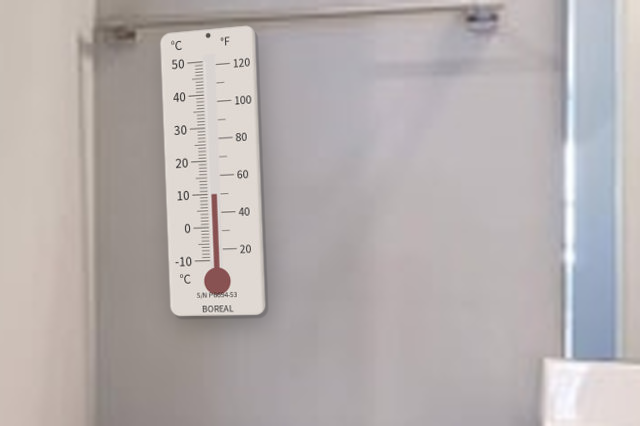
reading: °C 10
